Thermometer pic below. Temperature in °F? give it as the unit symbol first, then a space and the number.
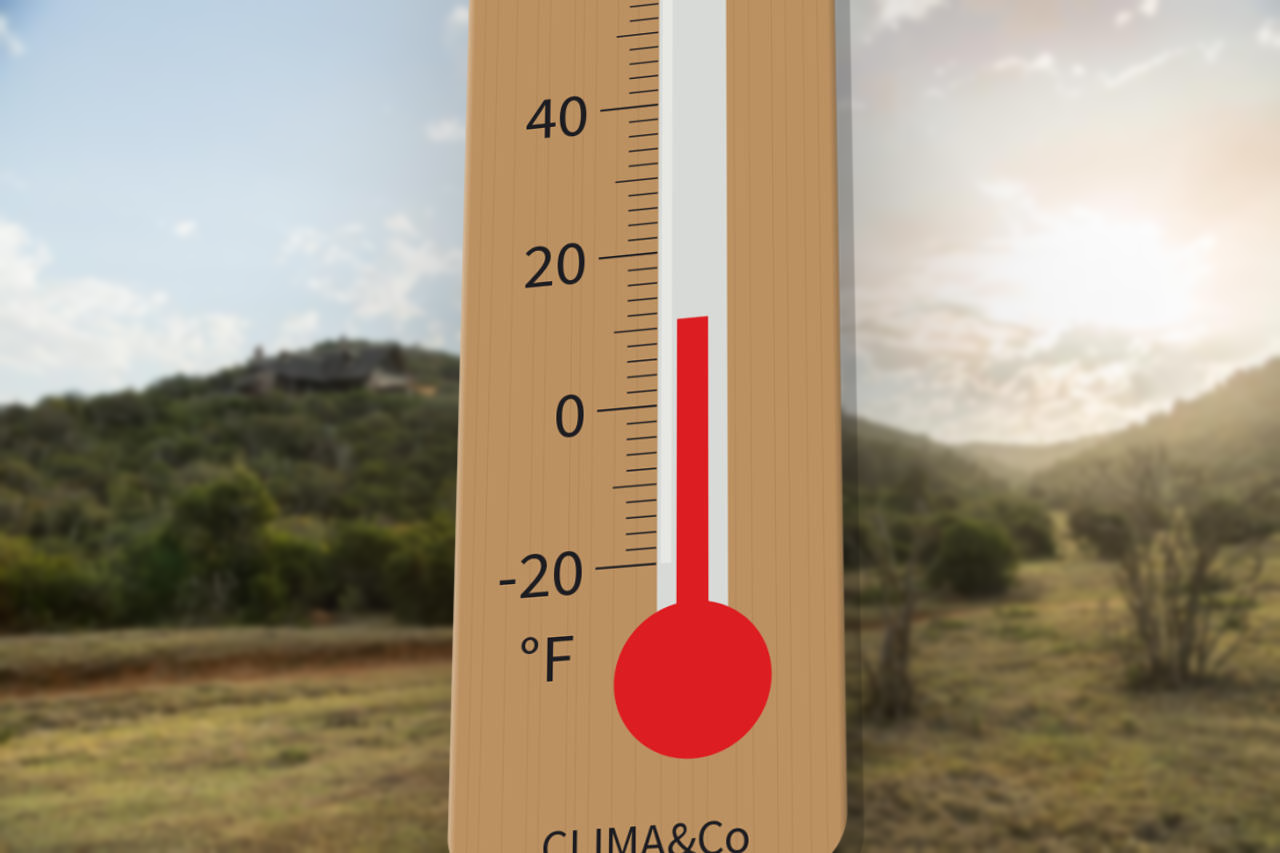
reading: °F 11
